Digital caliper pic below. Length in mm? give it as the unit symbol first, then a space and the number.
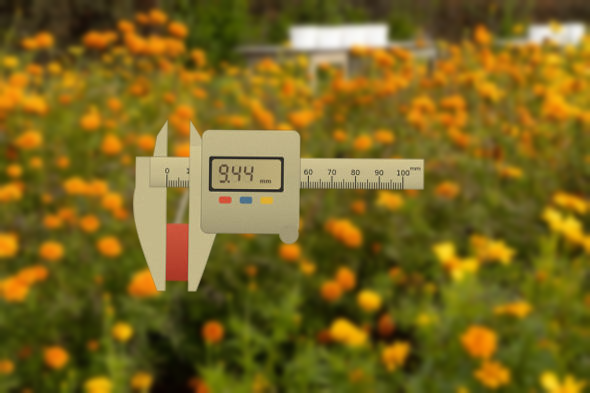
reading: mm 9.44
